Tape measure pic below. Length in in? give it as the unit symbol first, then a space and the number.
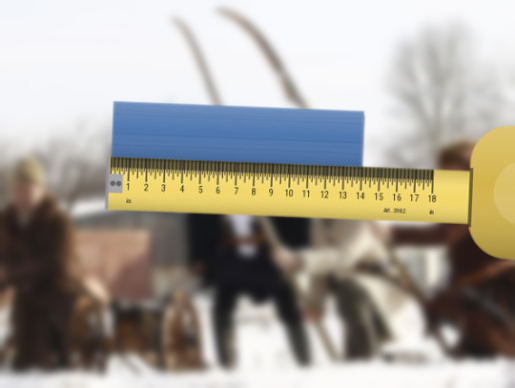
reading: in 14
